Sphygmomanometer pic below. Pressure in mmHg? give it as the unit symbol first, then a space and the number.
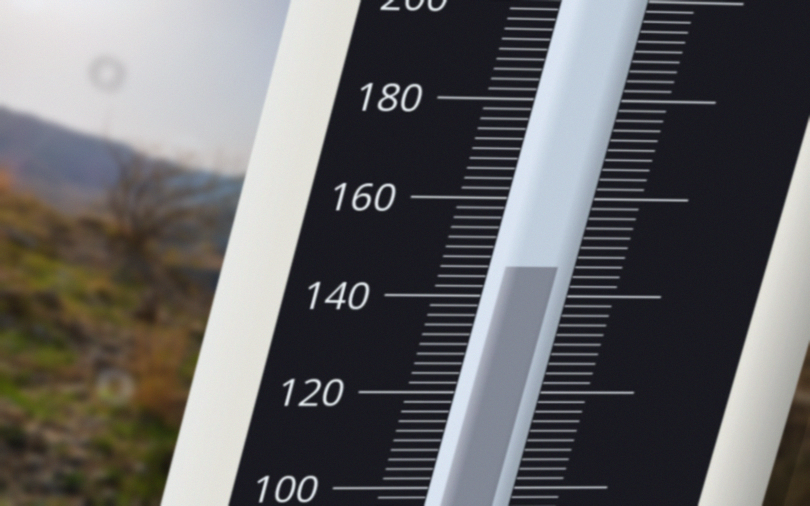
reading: mmHg 146
